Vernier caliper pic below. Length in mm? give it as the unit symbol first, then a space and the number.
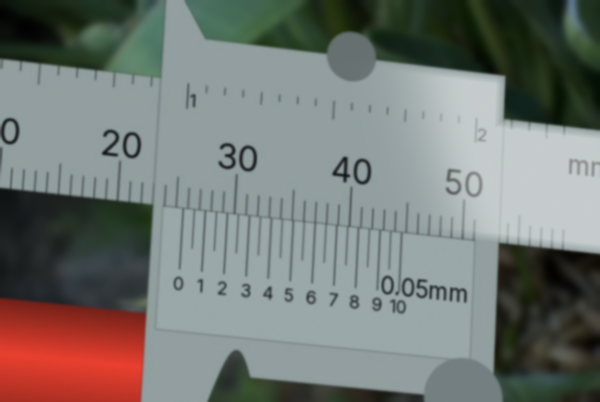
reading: mm 25.6
